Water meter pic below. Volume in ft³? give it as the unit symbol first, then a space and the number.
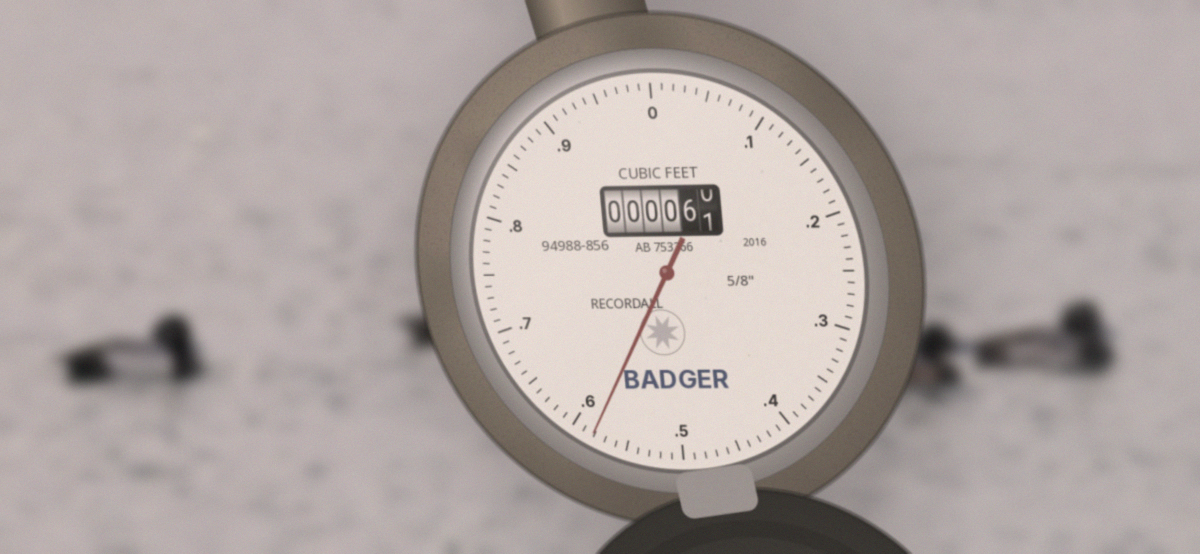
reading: ft³ 60.58
